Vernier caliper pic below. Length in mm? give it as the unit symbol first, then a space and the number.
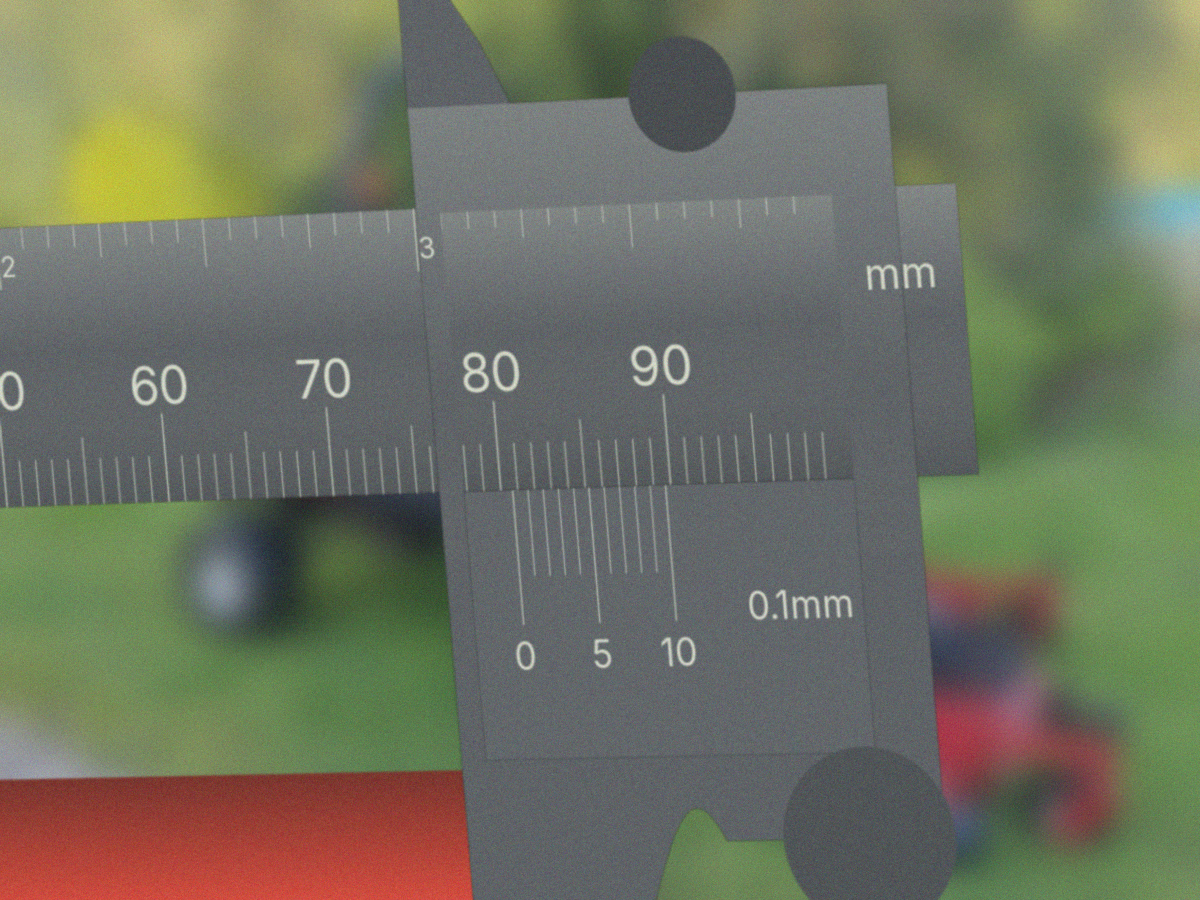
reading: mm 80.7
